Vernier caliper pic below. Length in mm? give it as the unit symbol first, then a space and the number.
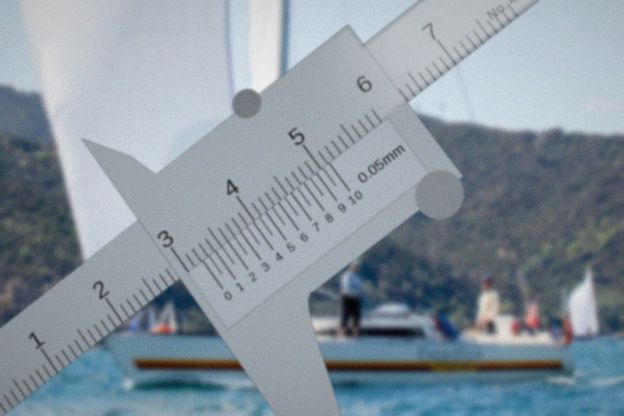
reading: mm 32.2
